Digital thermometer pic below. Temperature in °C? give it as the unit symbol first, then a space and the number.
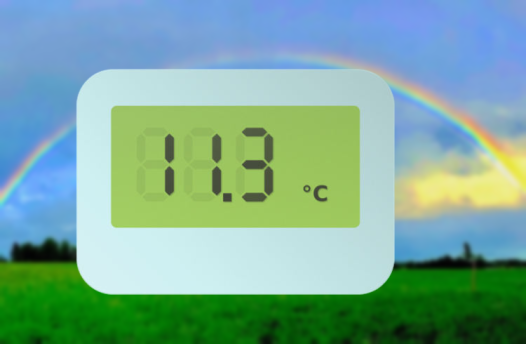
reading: °C 11.3
